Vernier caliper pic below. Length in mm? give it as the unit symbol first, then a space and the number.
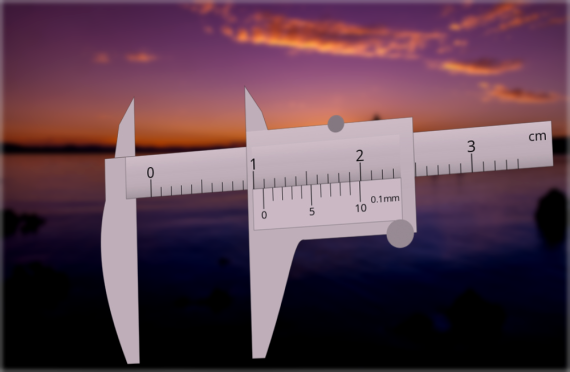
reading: mm 10.9
